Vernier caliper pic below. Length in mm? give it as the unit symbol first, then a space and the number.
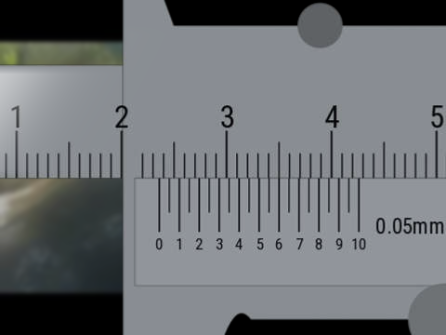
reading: mm 23.6
